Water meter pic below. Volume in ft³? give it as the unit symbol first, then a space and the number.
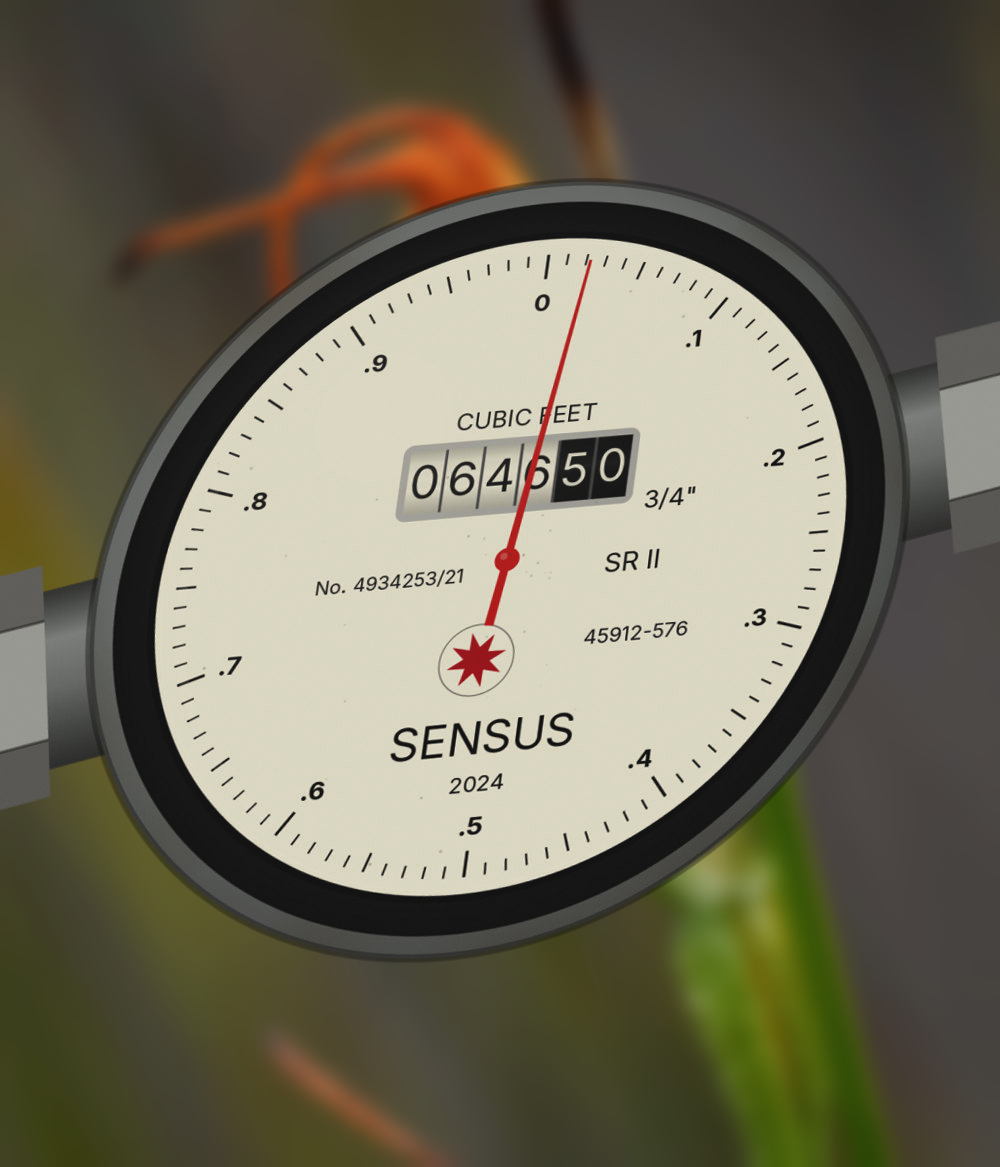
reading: ft³ 64650.02
